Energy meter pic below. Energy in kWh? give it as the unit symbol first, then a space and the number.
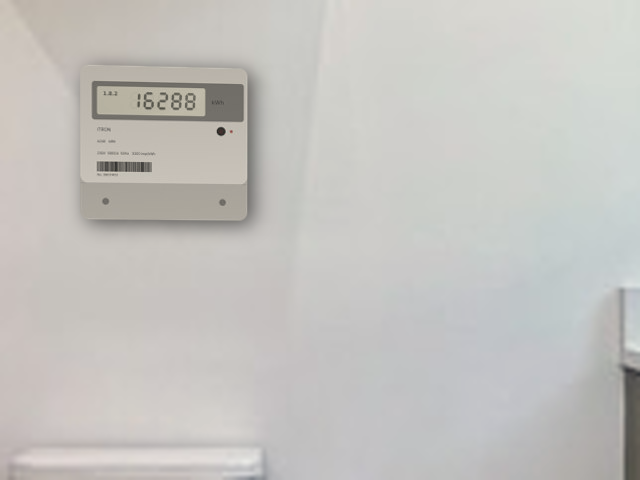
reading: kWh 16288
